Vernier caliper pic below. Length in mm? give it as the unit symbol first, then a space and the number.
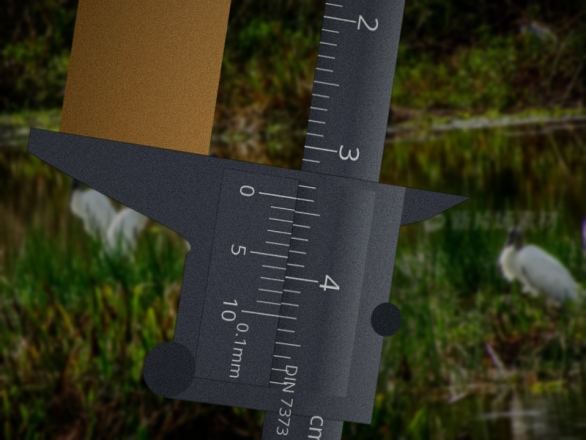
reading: mm 34.0
